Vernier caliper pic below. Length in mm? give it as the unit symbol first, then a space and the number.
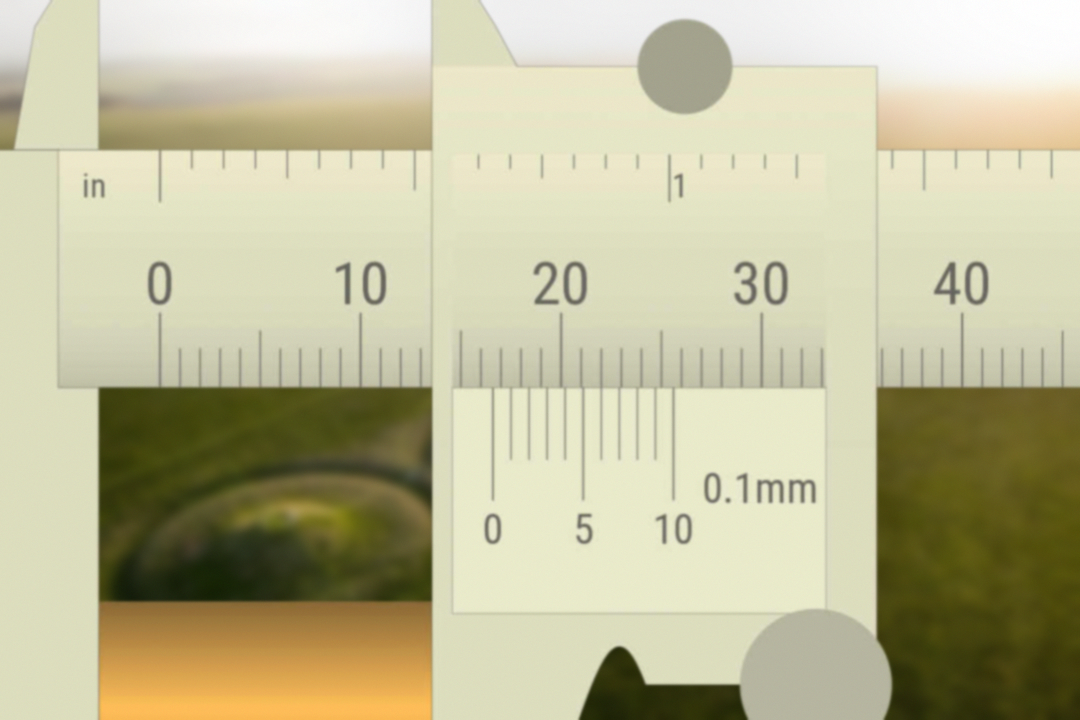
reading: mm 16.6
